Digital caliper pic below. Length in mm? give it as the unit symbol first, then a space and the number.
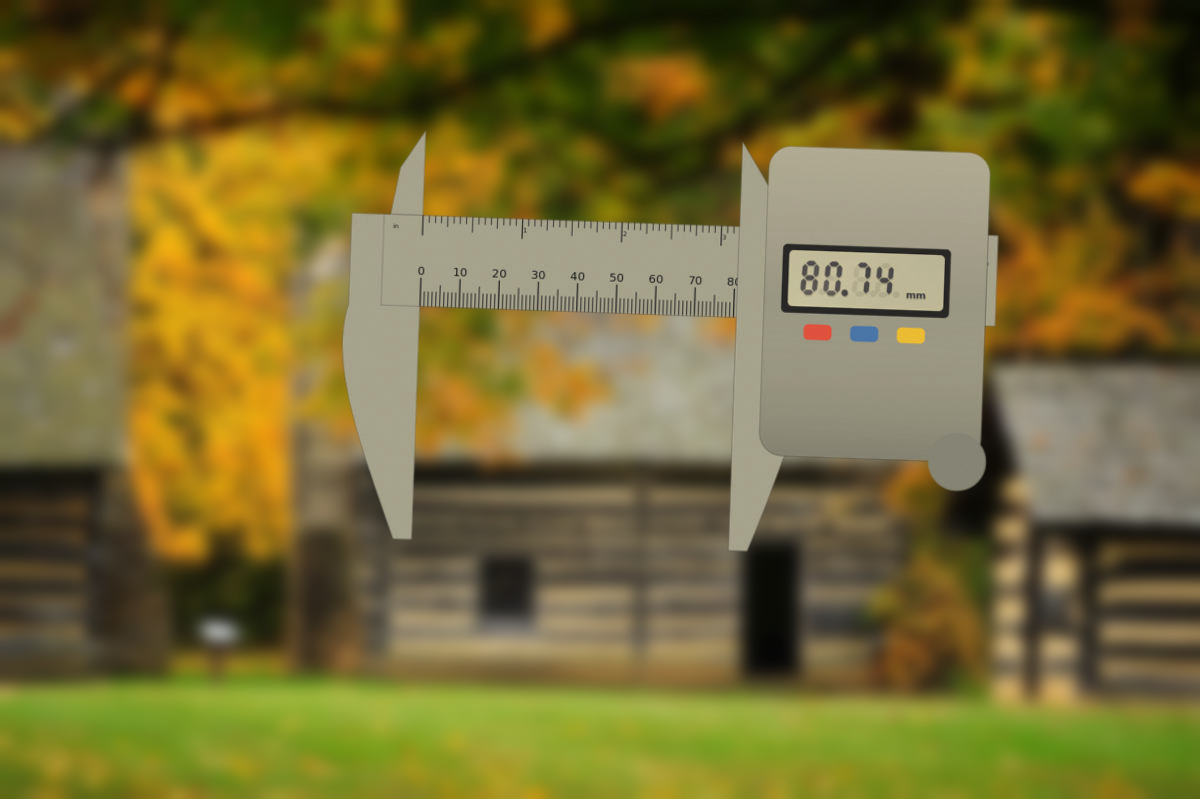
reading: mm 80.74
